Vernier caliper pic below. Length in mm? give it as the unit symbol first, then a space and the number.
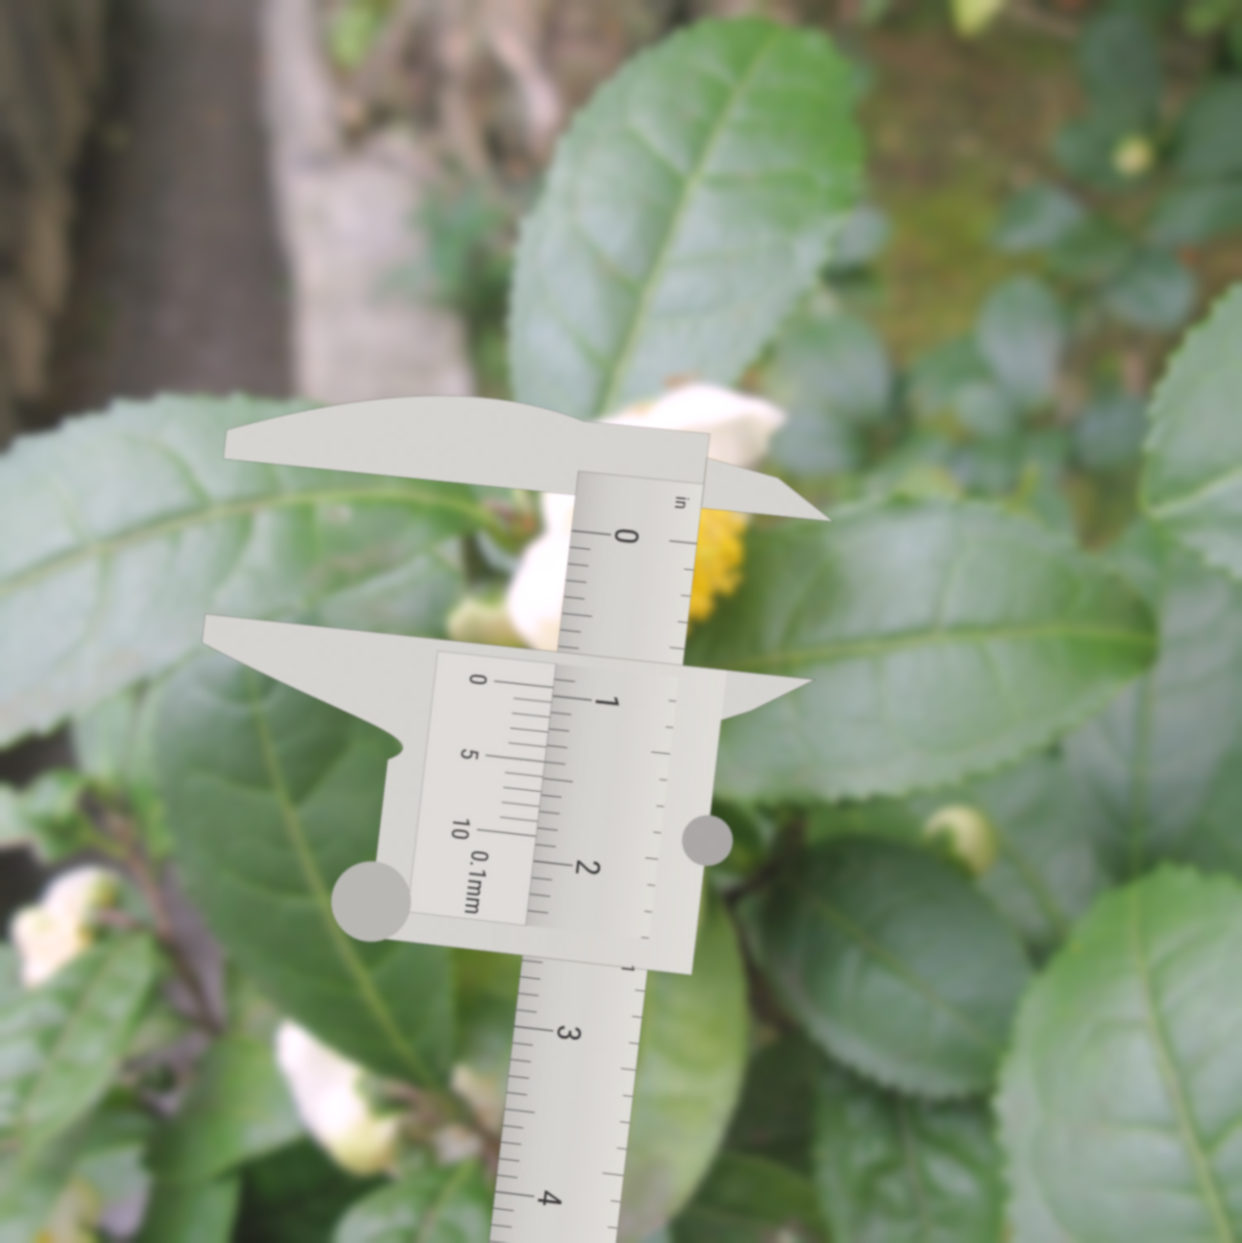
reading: mm 9.5
